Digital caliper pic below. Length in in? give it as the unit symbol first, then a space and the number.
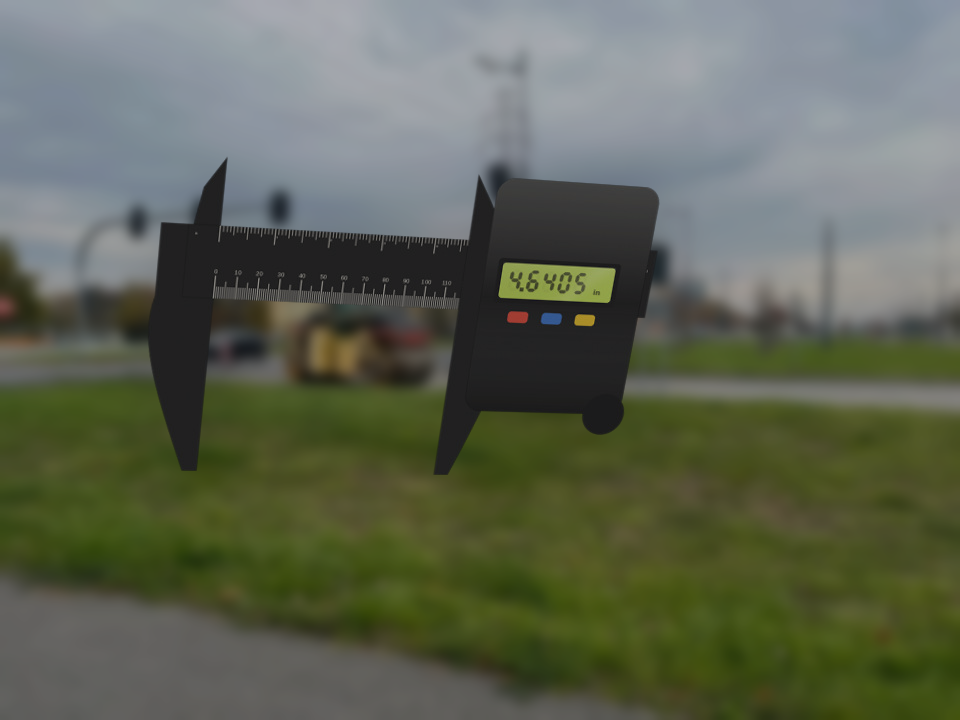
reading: in 4.6405
